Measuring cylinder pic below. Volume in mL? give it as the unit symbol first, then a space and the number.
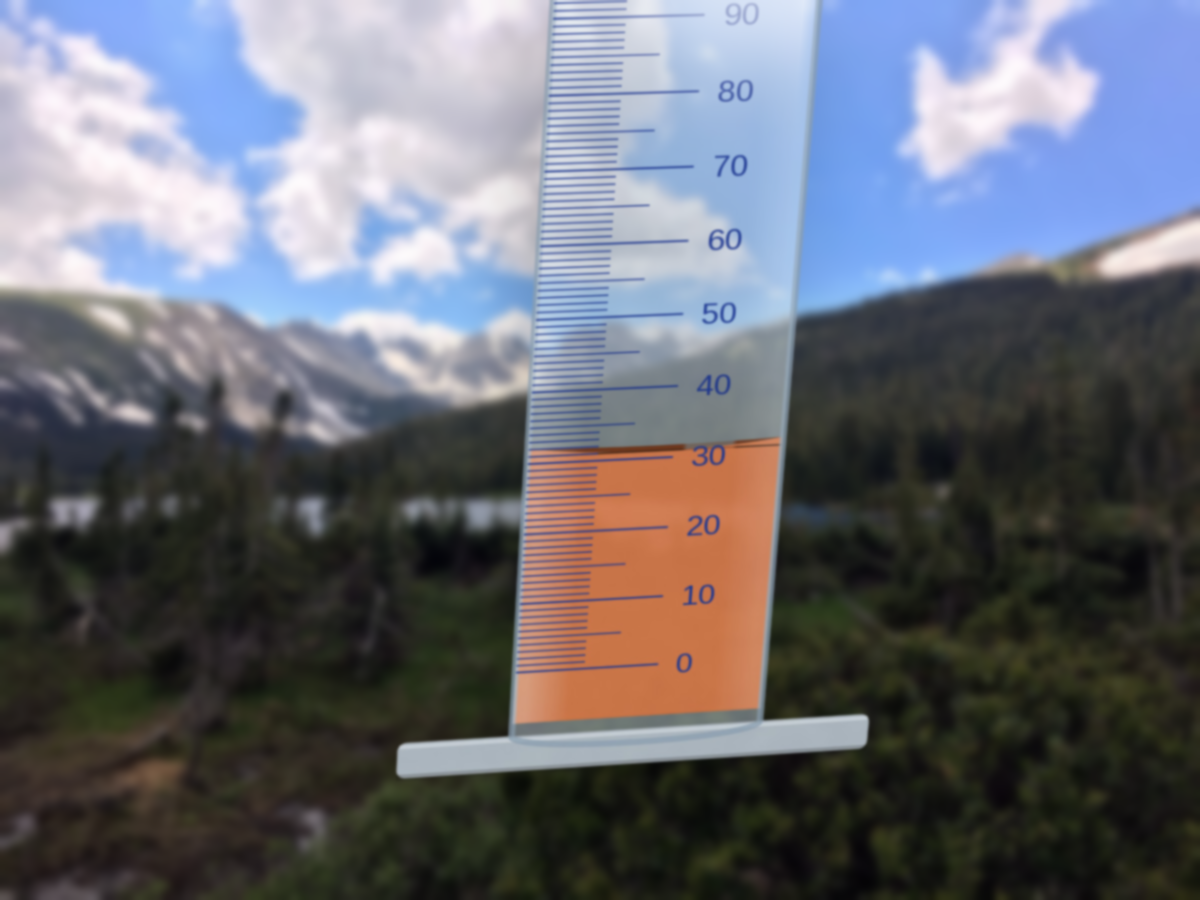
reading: mL 31
